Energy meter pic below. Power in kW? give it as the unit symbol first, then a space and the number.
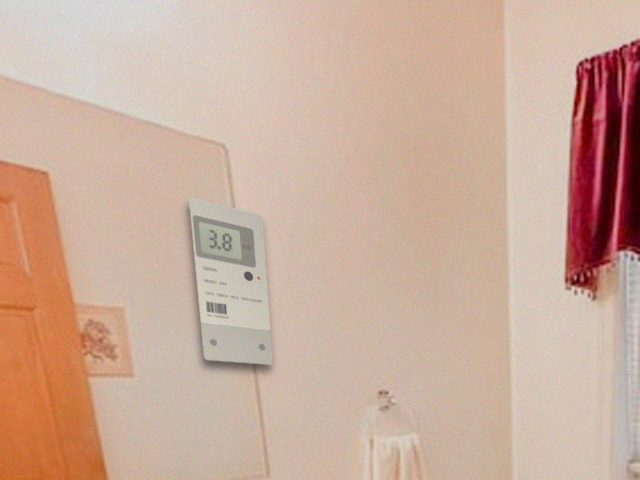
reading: kW 3.8
